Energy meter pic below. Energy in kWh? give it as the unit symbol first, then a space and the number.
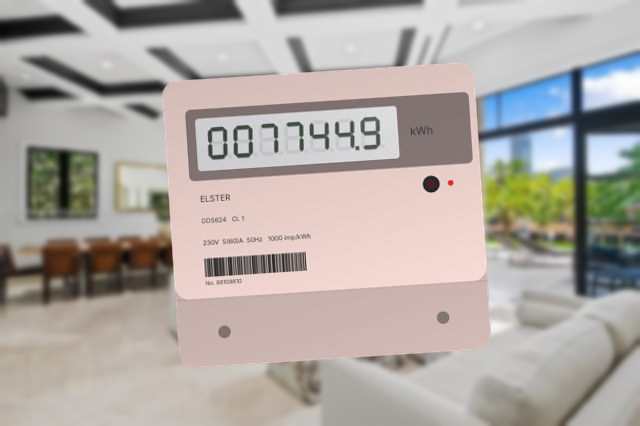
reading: kWh 7744.9
